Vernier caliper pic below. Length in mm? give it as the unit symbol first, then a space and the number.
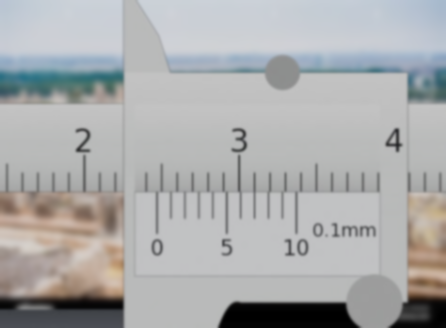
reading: mm 24.7
